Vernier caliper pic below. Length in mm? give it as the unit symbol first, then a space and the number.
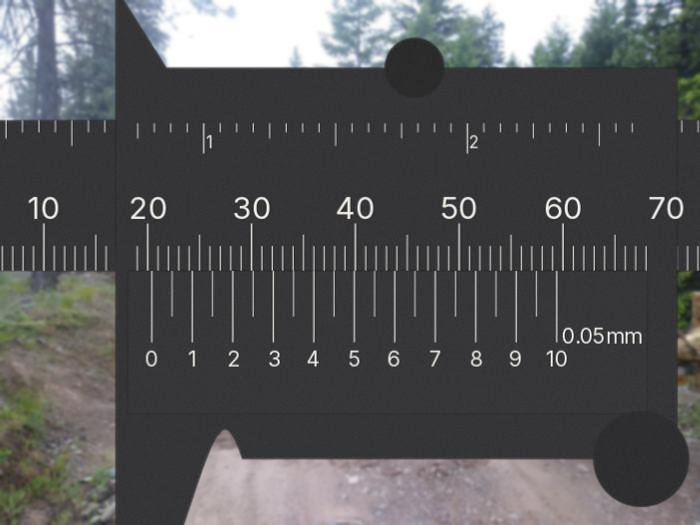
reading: mm 20.4
